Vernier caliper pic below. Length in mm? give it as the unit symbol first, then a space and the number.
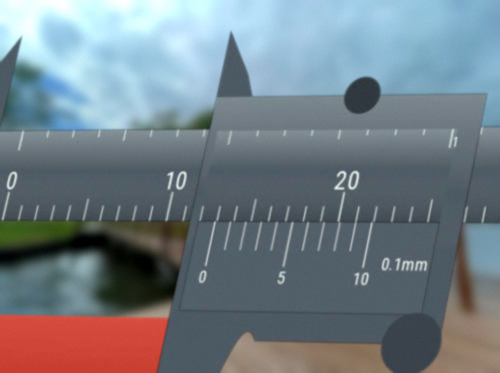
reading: mm 12.9
